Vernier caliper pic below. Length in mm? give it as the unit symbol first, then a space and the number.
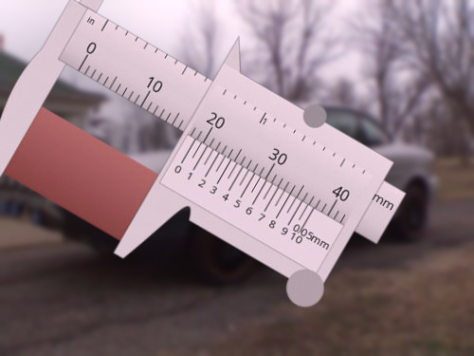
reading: mm 18.8
